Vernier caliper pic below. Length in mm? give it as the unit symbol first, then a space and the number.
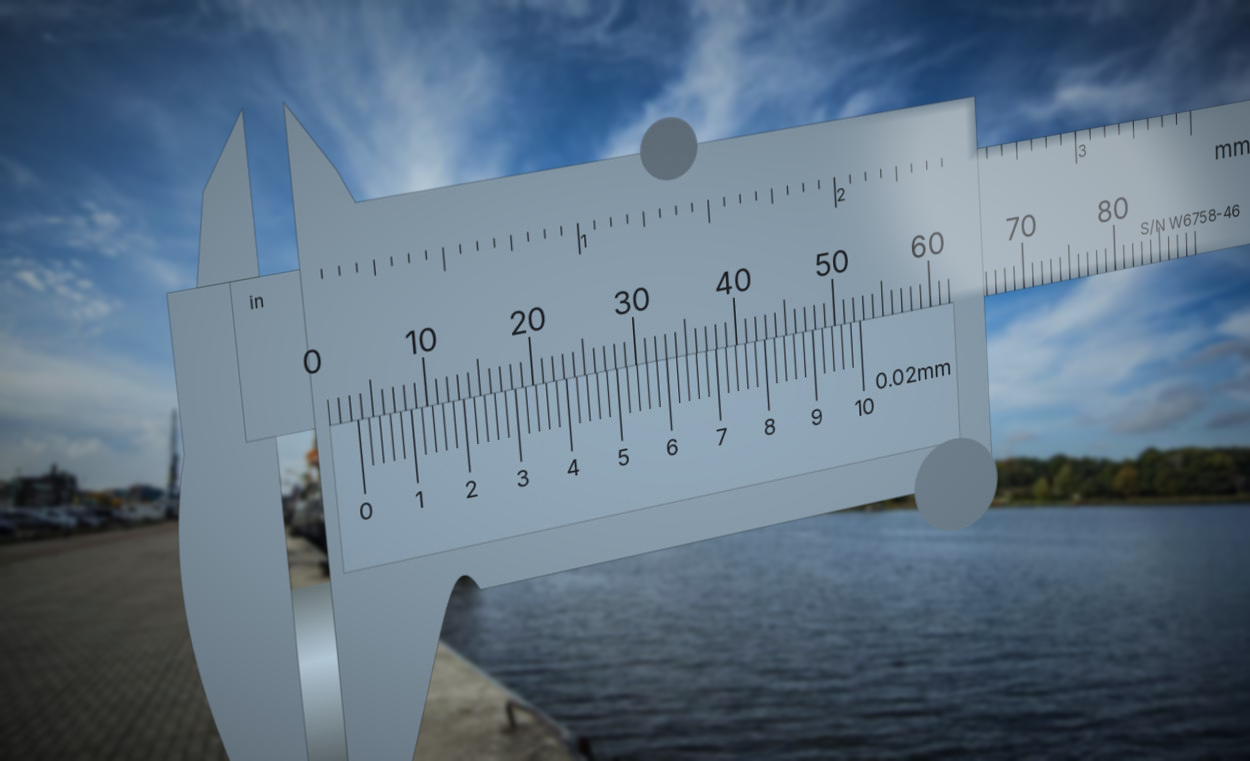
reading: mm 3.6
